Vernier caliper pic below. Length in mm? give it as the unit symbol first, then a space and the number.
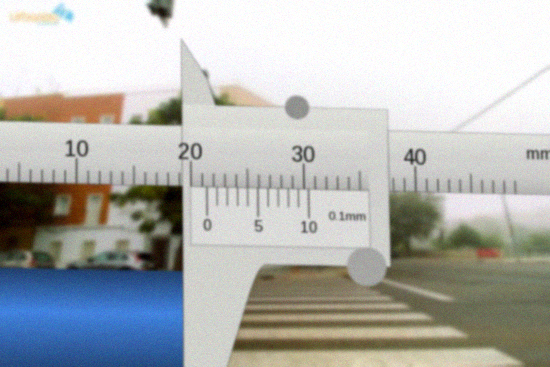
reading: mm 21.4
